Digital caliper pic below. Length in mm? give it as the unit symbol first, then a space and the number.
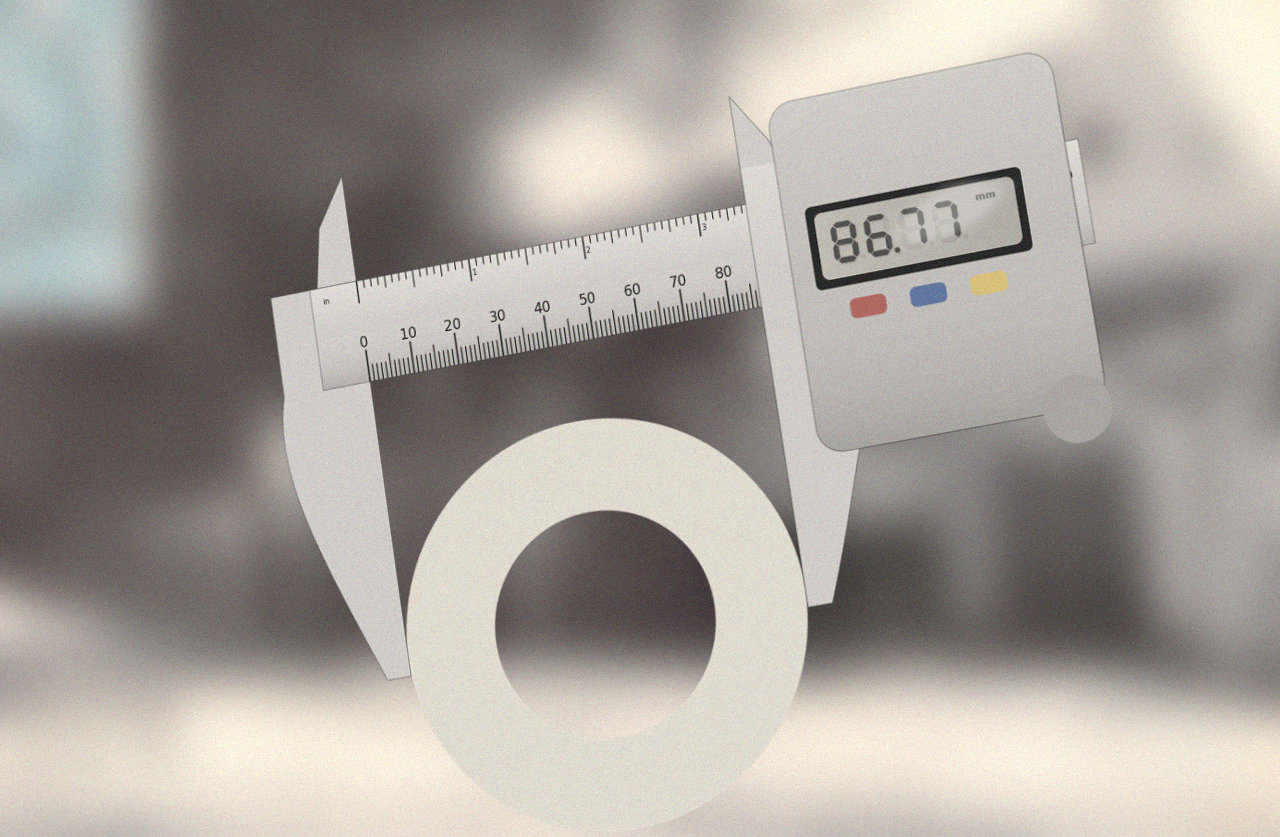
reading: mm 86.77
